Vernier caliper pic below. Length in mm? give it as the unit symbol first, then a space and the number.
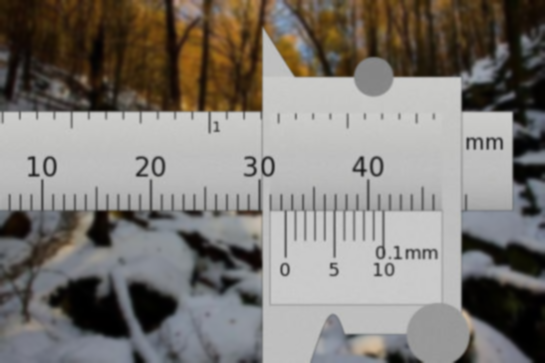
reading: mm 32.4
